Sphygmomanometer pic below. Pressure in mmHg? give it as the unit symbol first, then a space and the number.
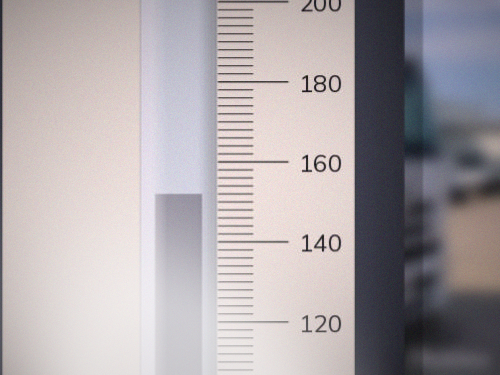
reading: mmHg 152
